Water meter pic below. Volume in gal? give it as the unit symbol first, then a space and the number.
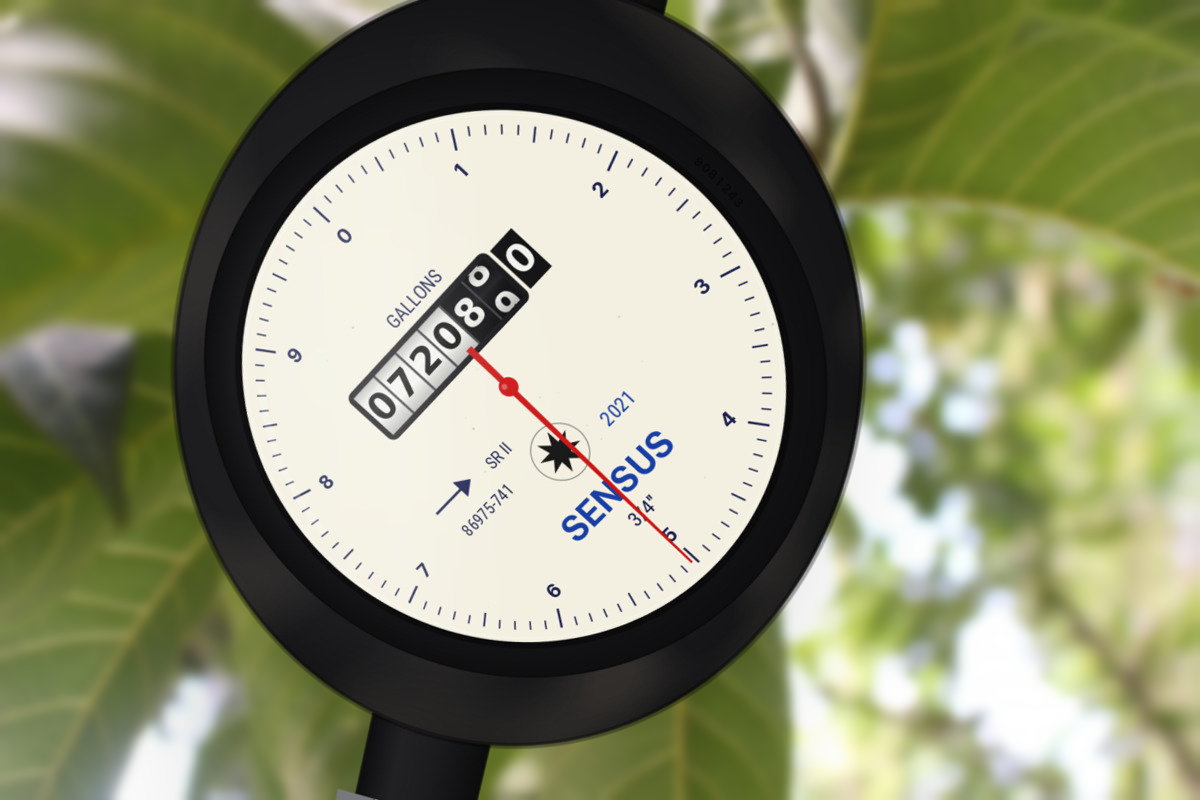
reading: gal 720885.0
